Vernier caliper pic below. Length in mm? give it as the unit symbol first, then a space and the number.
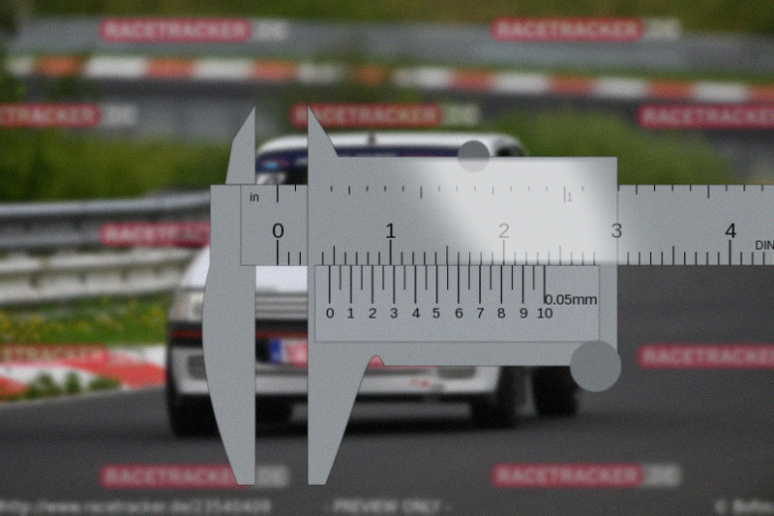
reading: mm 4.6
